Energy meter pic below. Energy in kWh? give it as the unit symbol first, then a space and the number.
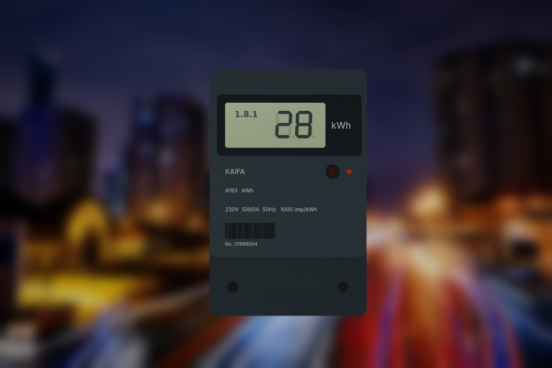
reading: kWh 28
